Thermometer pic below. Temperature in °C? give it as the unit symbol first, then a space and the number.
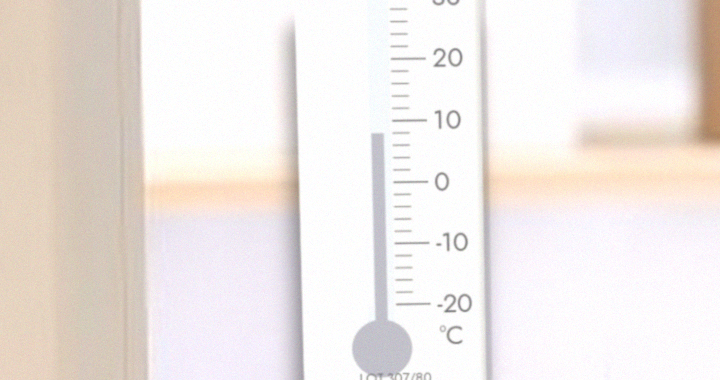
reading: °C 8
